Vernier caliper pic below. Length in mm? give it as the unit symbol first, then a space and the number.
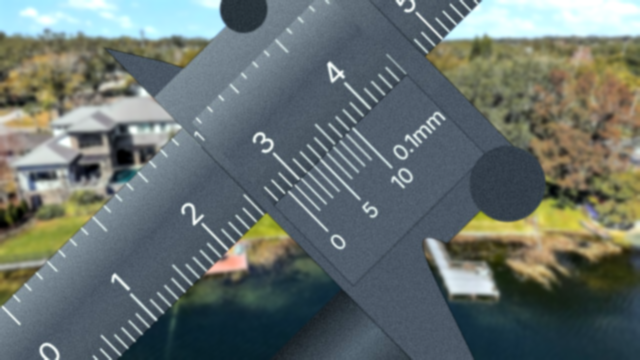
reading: mm 28.4
